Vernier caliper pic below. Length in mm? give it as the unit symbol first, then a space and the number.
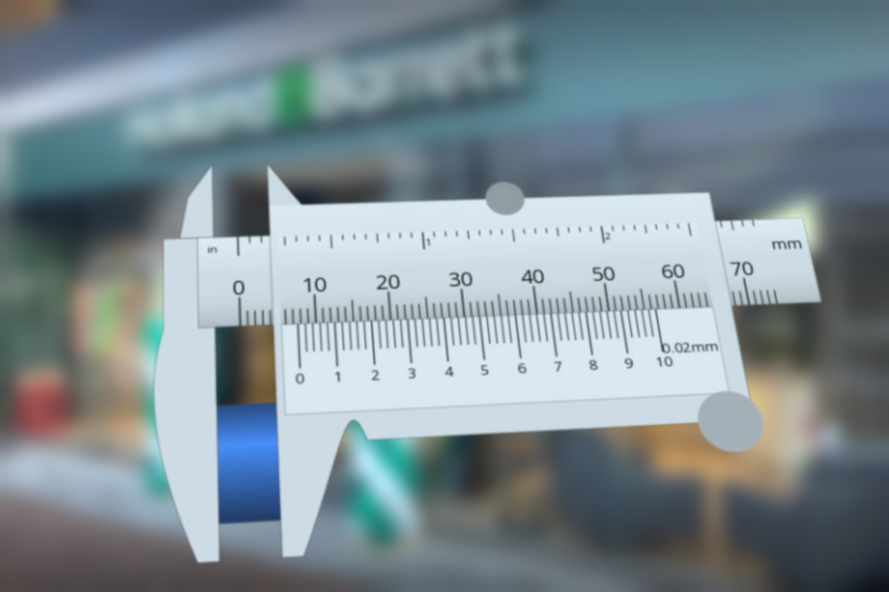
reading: mm 7.6
